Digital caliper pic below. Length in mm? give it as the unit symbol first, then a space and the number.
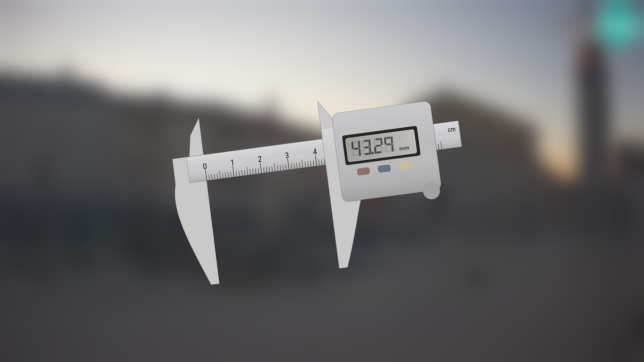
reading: mm 43.29
